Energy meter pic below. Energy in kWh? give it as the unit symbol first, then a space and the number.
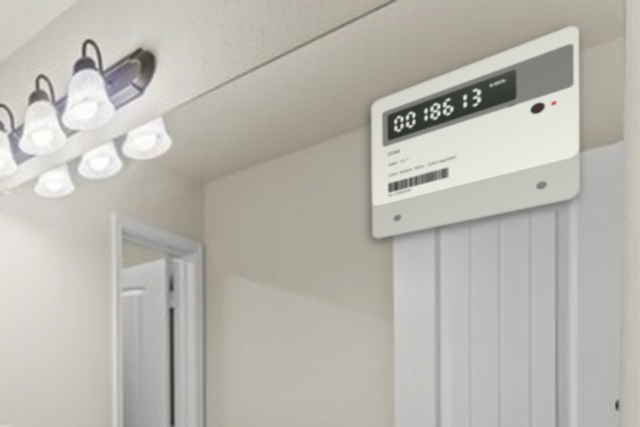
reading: kWh 18613
